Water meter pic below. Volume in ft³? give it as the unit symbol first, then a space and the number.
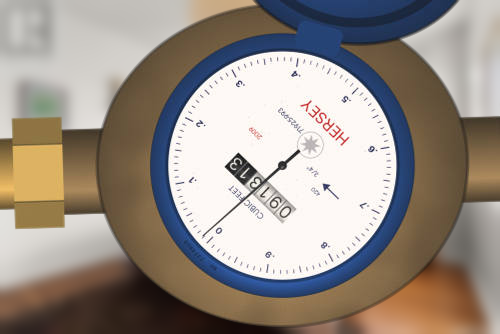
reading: ft³ 91313.01
